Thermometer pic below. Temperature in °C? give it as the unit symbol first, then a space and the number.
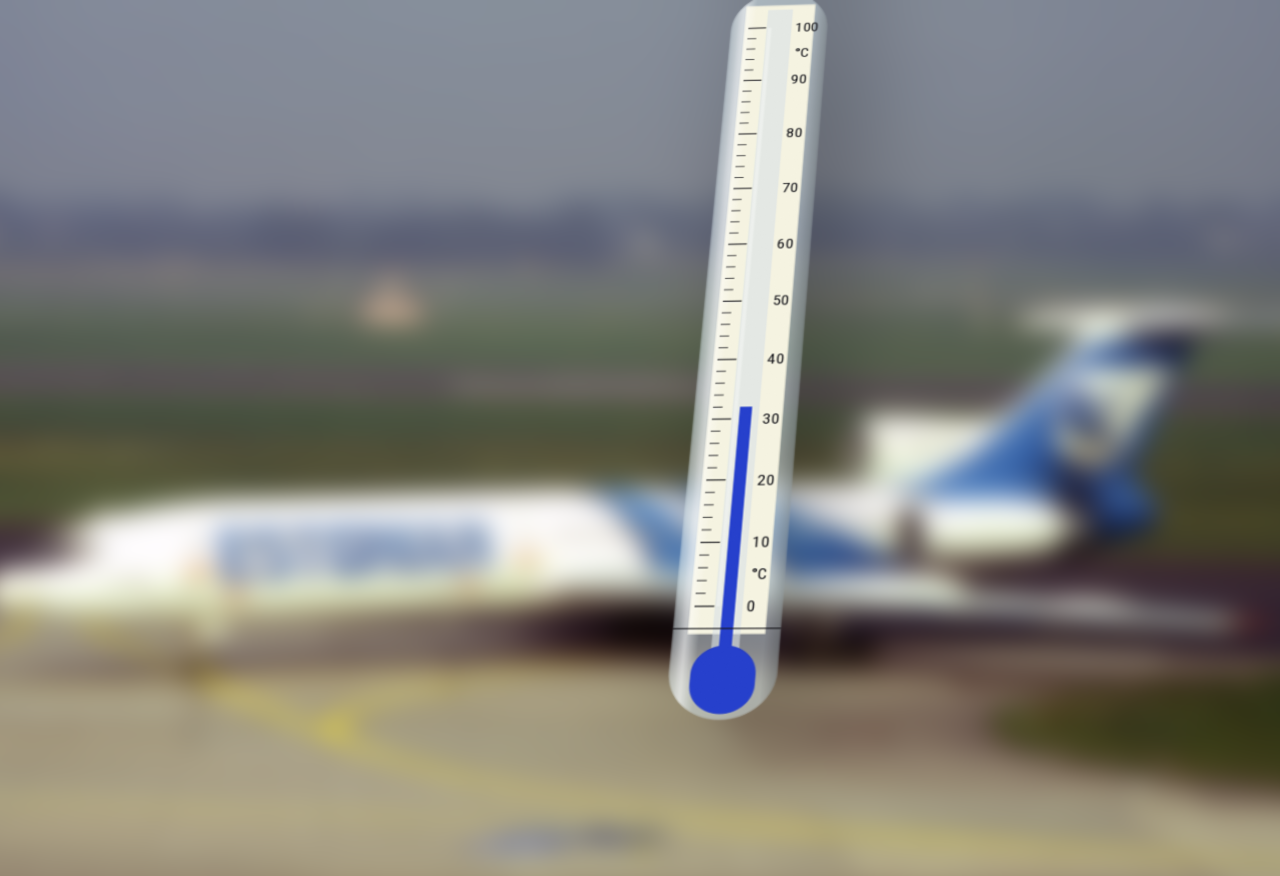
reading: °C 32
